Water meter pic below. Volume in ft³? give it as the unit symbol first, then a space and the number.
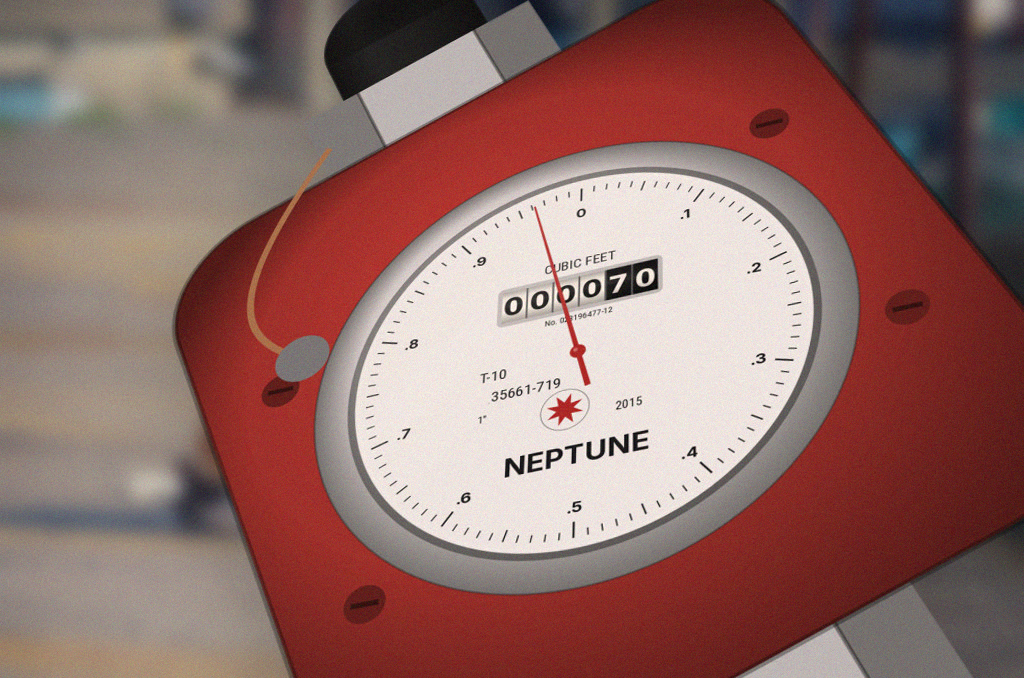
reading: ft³ 69.96
